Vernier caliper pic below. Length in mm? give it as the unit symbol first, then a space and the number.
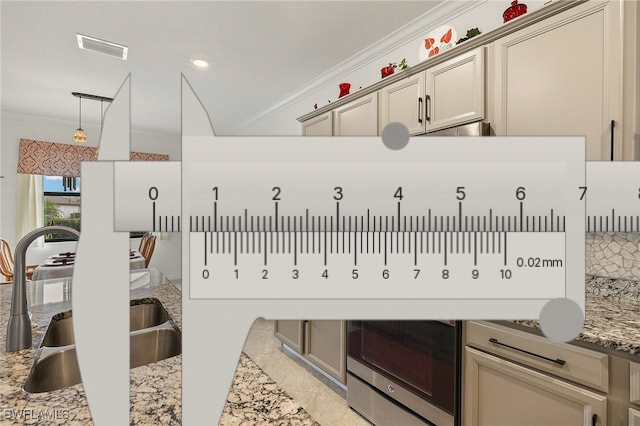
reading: mm 8.4
